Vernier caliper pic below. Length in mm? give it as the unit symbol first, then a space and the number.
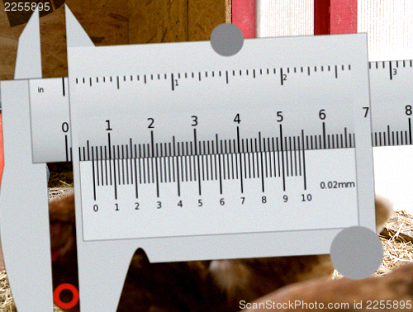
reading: mm 6.0
